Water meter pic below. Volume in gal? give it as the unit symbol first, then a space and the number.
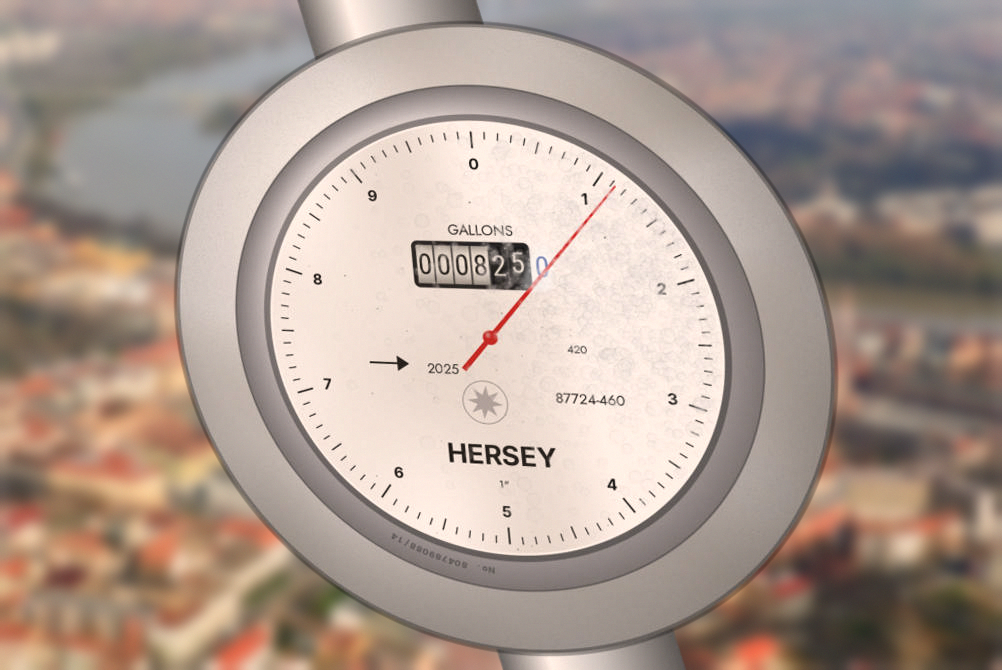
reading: gal 8251.1
